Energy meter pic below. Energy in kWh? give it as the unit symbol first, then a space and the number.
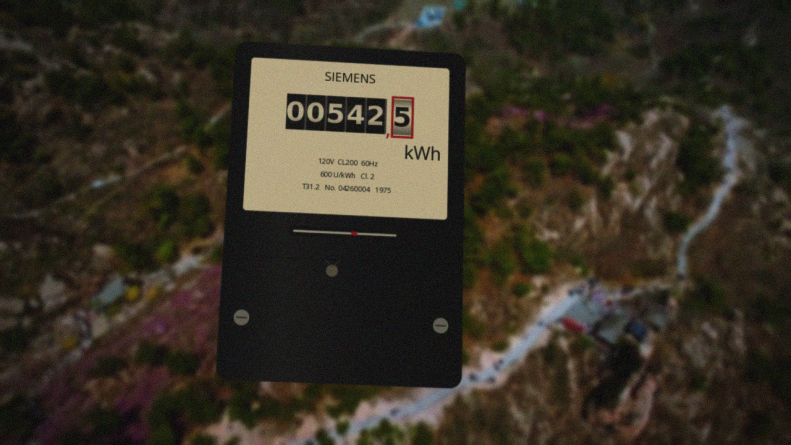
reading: kWh 542.5
